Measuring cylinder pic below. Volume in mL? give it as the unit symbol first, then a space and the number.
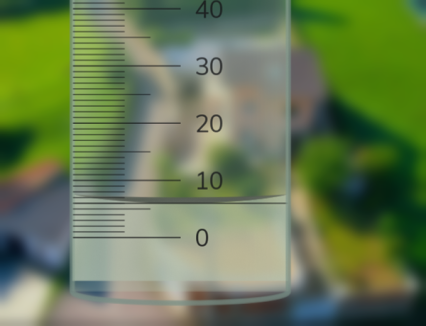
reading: mL 6
